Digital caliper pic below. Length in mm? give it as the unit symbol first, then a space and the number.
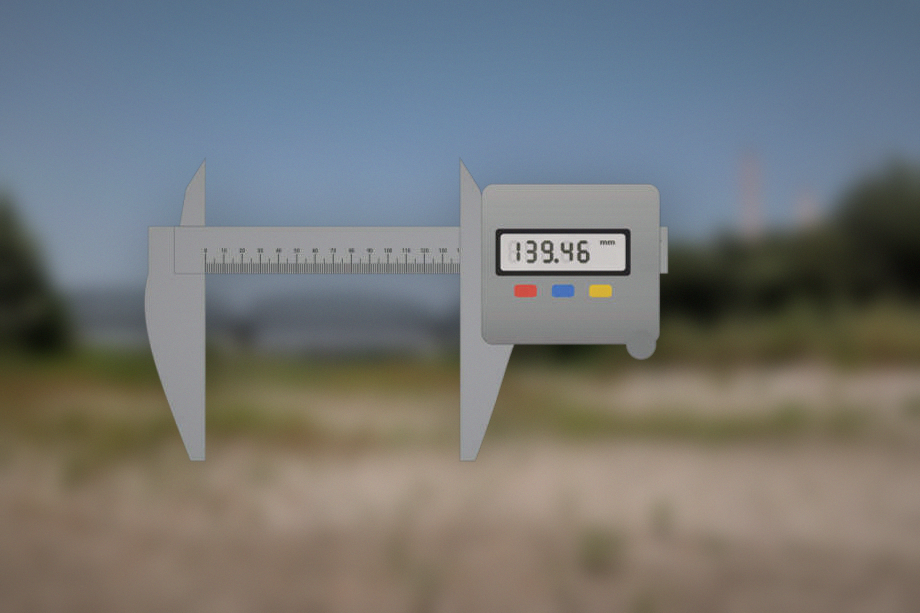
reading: mm 139.46
